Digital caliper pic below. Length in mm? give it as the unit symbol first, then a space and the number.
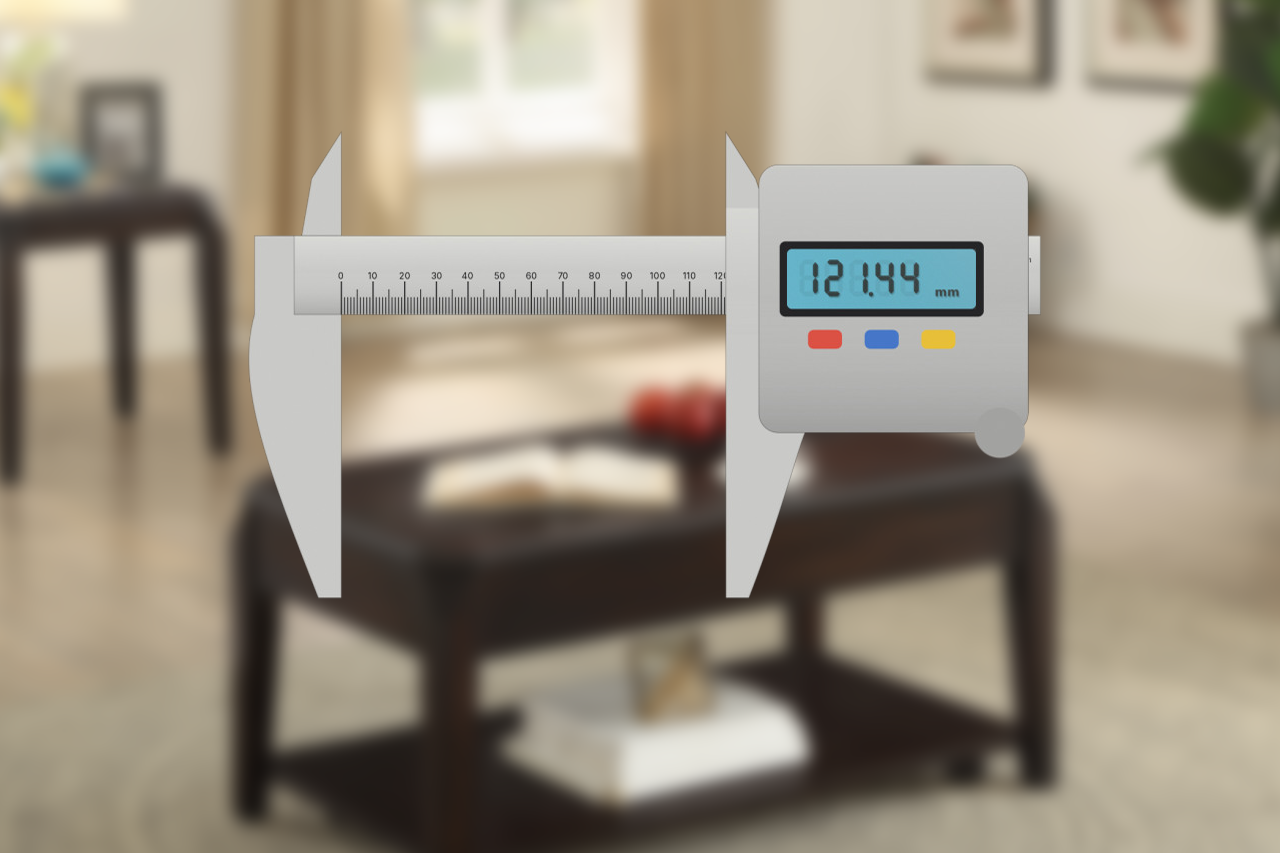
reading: mm 121.44
